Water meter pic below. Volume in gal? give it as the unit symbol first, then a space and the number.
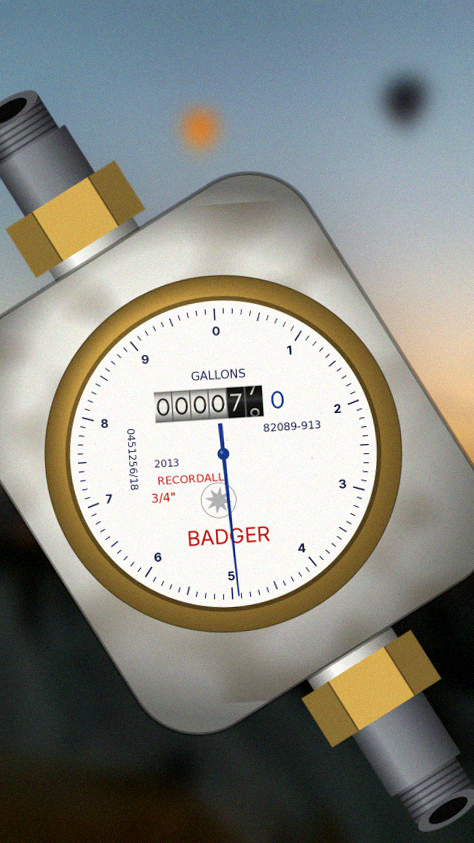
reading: gal 774.9
